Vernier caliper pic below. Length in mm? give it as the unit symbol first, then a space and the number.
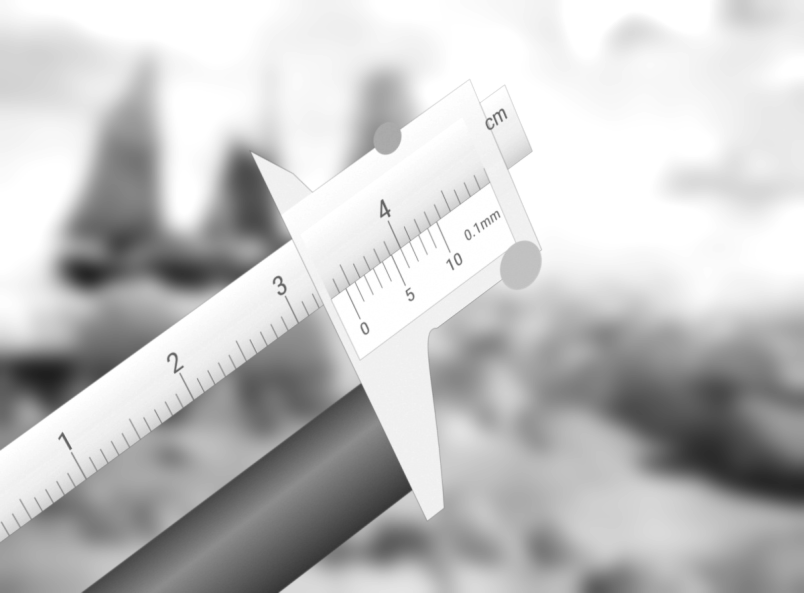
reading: mm 34.6
